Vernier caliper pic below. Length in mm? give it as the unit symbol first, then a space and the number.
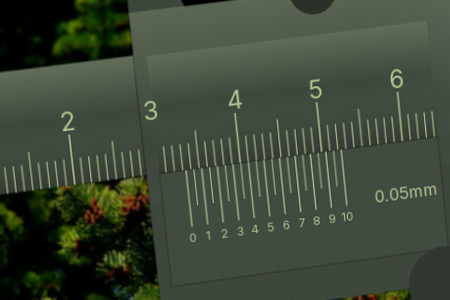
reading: mm 33.4
